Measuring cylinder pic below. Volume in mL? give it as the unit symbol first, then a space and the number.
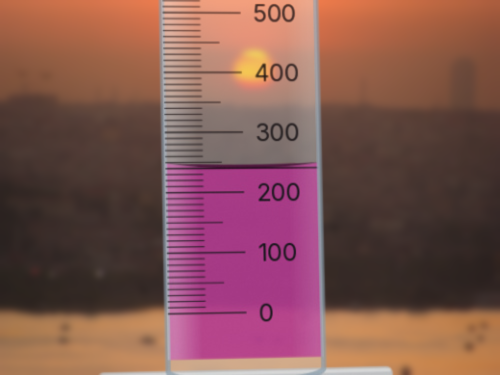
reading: mL 240
